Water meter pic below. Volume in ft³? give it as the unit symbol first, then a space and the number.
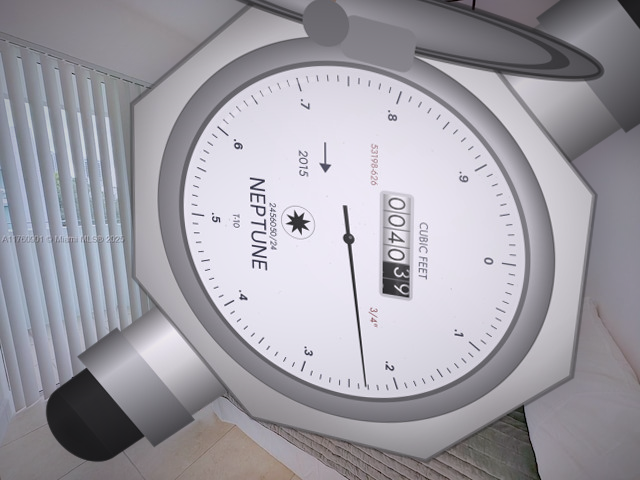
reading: ft³ 4039.23
